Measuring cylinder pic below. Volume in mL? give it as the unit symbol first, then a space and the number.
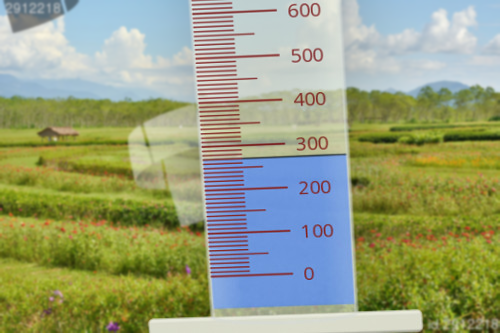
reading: mL 270
